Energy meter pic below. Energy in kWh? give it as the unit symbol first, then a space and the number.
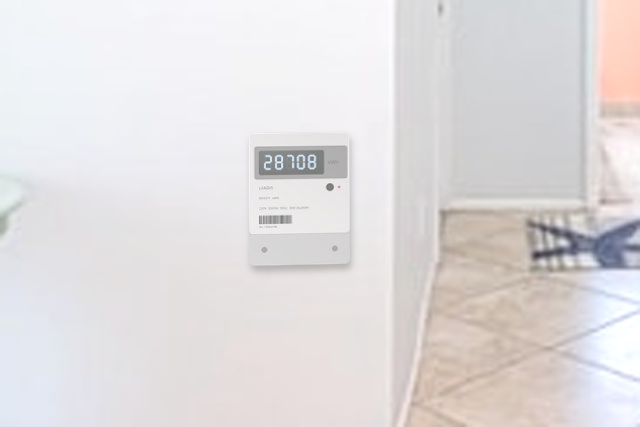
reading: kWh 28708
